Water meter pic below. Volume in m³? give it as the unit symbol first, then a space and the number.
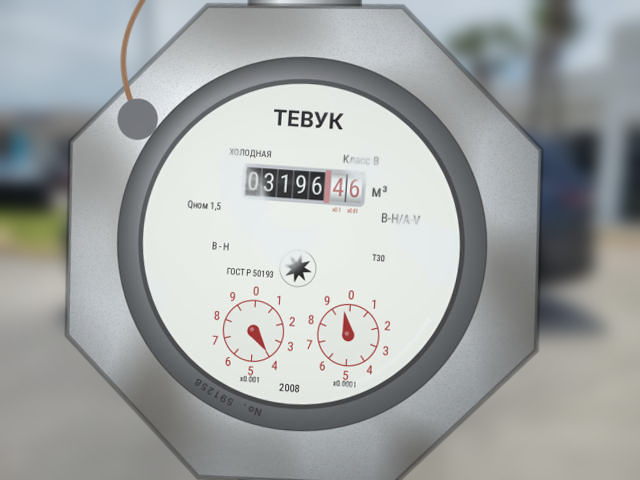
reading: m³ 3196.4639
